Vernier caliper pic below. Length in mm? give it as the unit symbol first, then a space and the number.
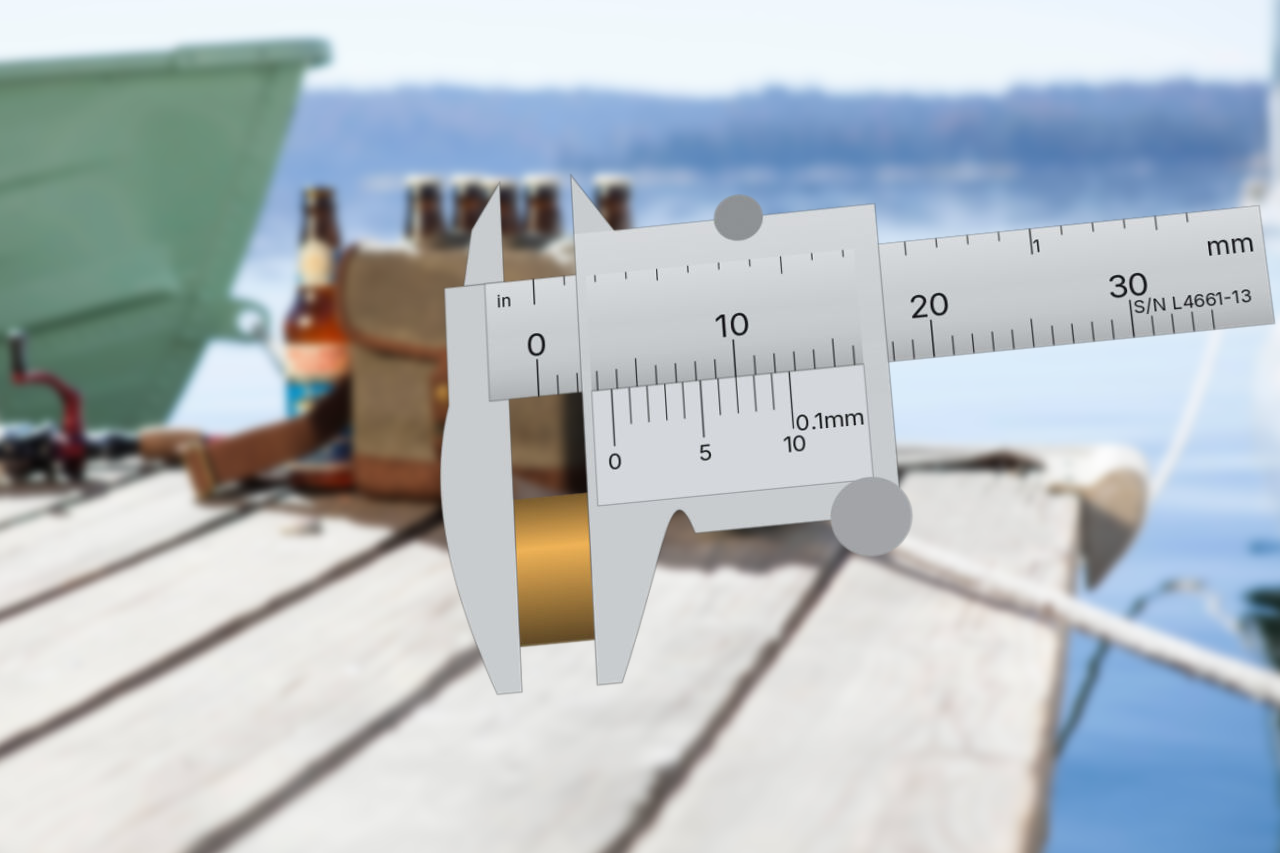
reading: mm 3.7
